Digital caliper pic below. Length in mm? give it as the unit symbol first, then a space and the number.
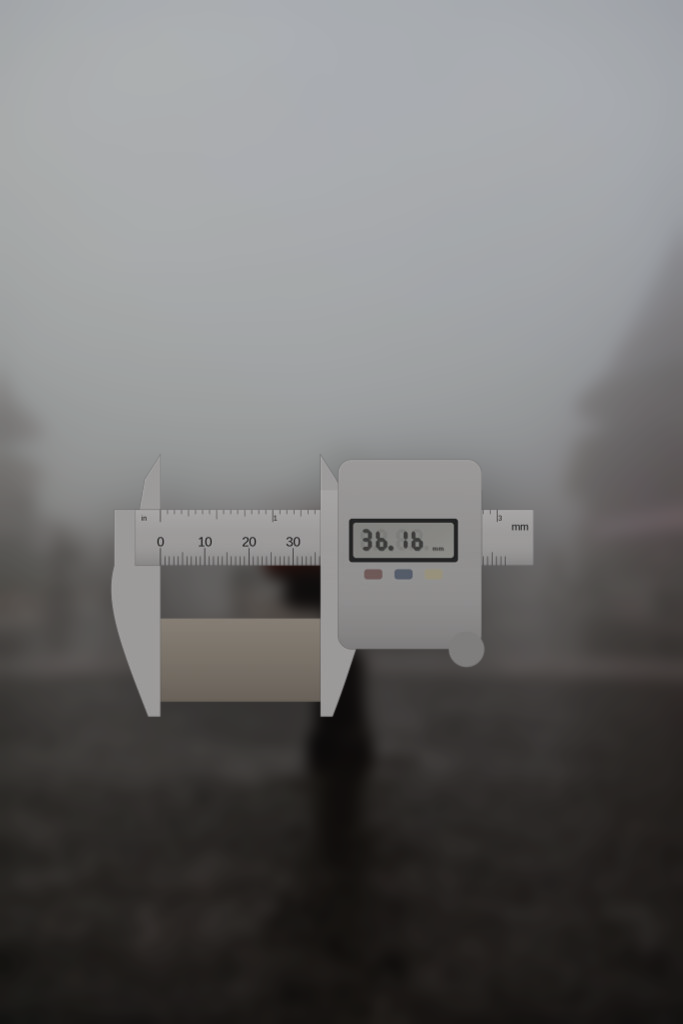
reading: mm 36.16
